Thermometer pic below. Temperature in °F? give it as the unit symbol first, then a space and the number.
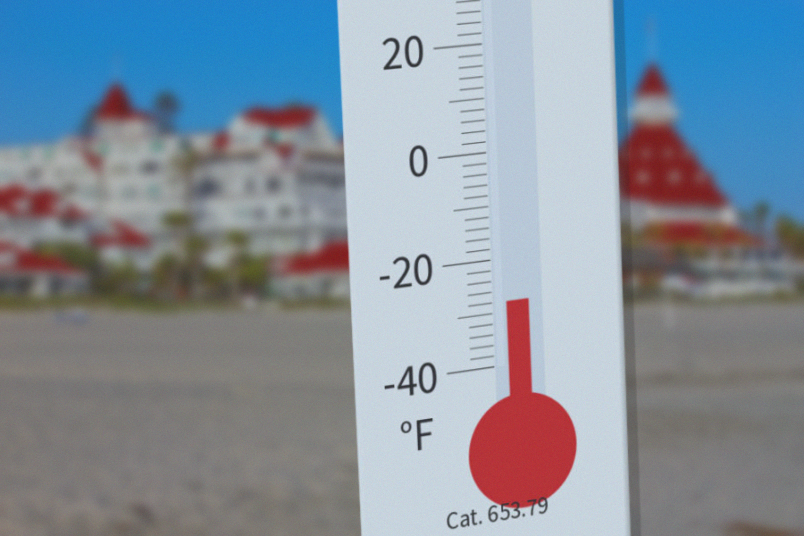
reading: °F -28
